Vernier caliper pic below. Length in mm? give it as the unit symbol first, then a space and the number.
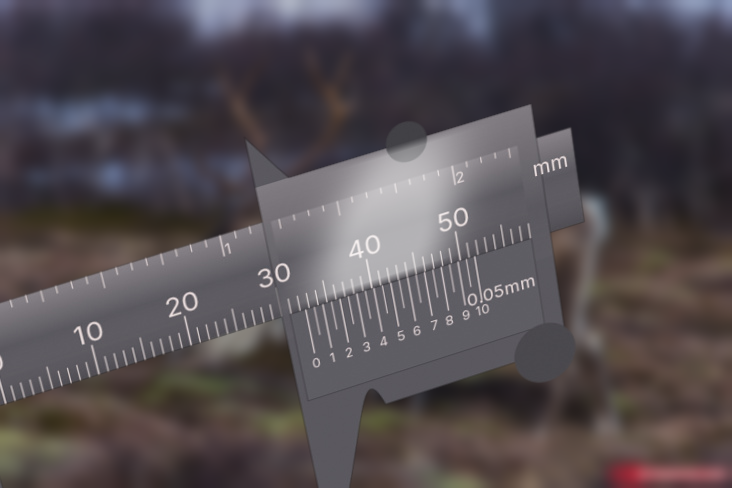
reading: mm 32.6
